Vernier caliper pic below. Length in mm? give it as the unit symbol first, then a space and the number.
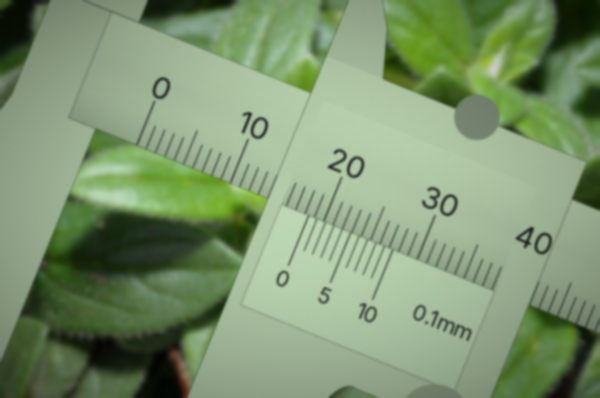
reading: mm 18.4
